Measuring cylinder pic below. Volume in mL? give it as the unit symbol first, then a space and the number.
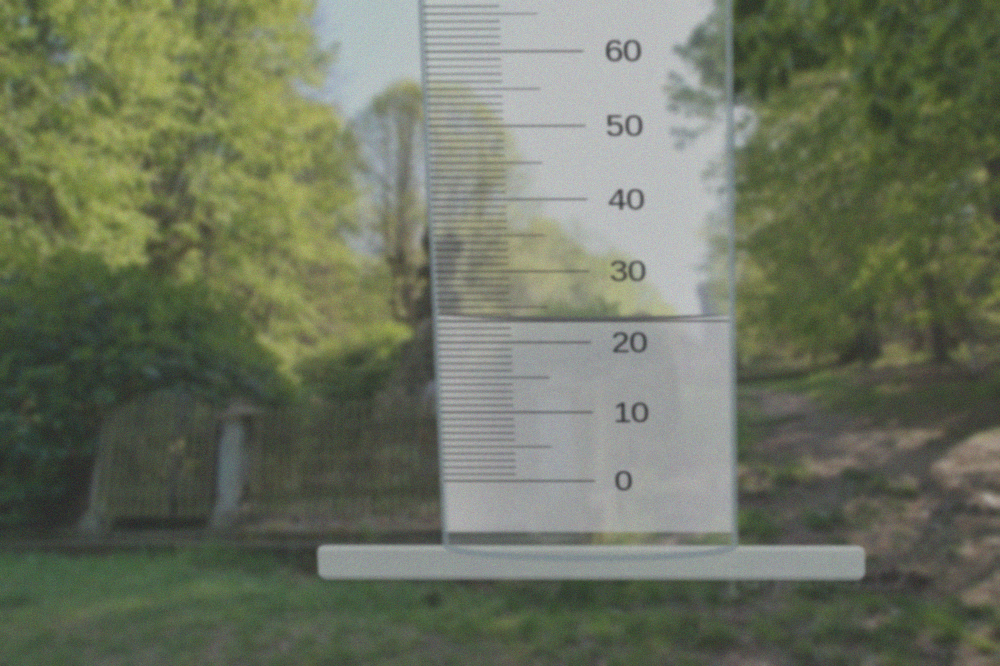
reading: mL 23
